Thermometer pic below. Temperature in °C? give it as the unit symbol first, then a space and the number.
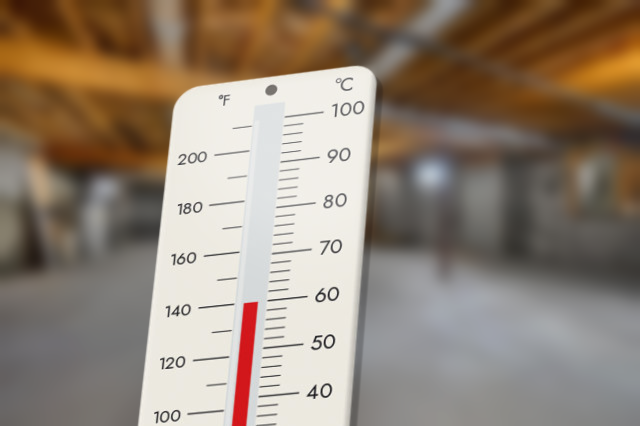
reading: °C 60
